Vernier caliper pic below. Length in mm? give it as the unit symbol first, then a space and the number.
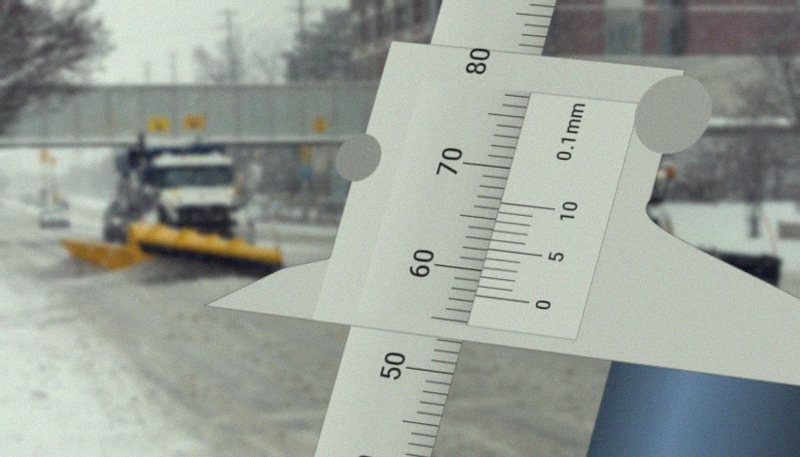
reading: mm 57.6
